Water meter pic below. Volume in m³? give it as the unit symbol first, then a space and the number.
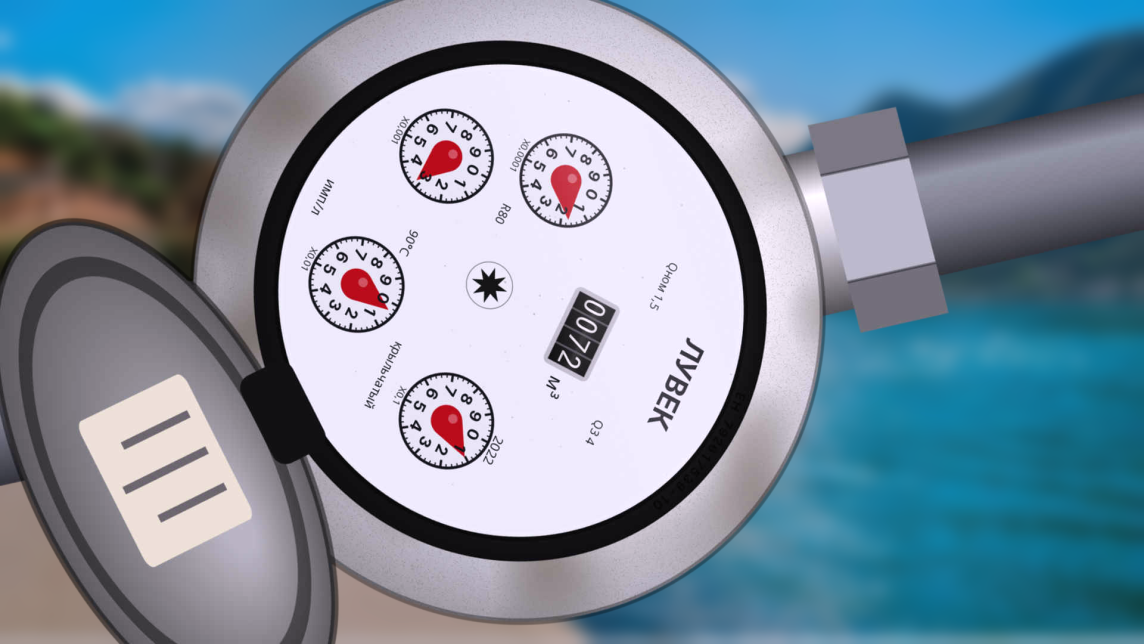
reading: m³ 72.1031
